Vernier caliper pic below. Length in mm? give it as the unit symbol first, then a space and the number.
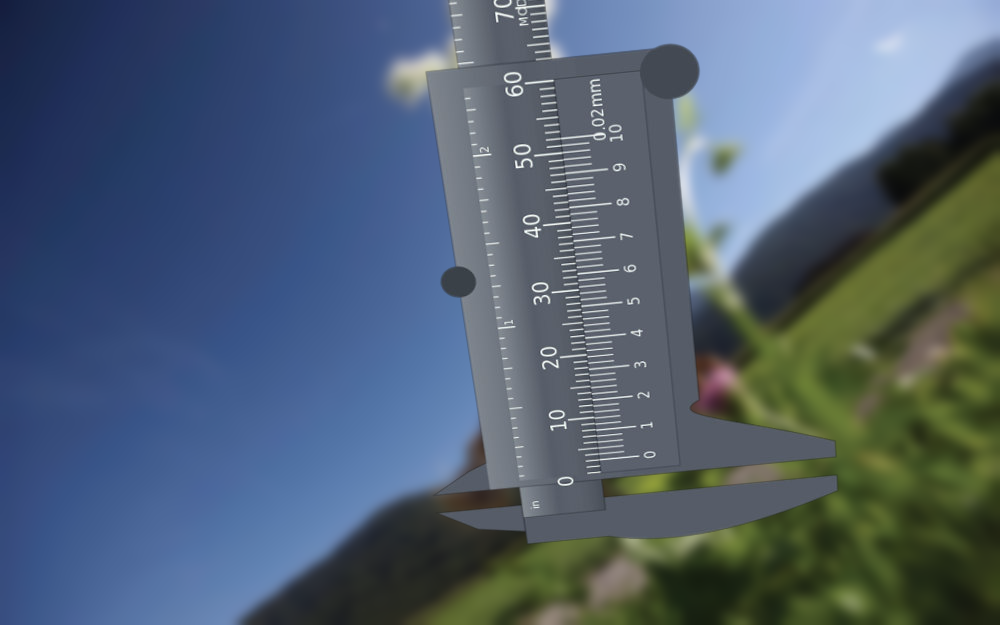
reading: mm 3.0
